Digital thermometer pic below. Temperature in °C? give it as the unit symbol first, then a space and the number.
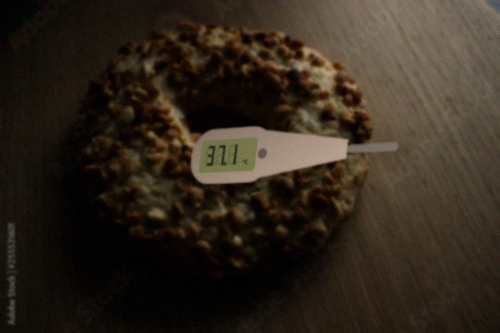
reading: °C 37.1
